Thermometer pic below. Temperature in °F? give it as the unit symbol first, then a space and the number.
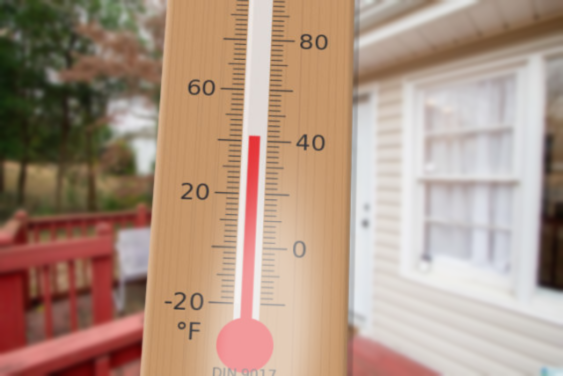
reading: °F 42
